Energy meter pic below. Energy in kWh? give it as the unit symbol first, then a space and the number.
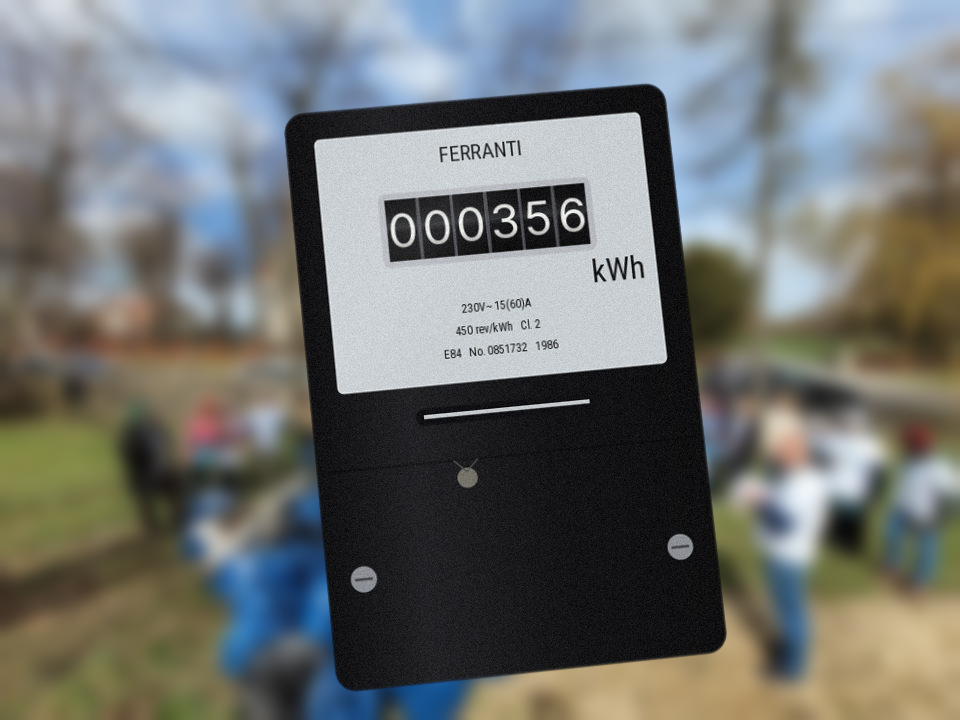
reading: kWh 356
